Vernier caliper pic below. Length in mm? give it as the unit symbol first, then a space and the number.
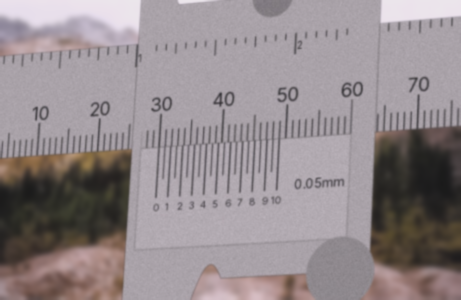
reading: mm 30.0
